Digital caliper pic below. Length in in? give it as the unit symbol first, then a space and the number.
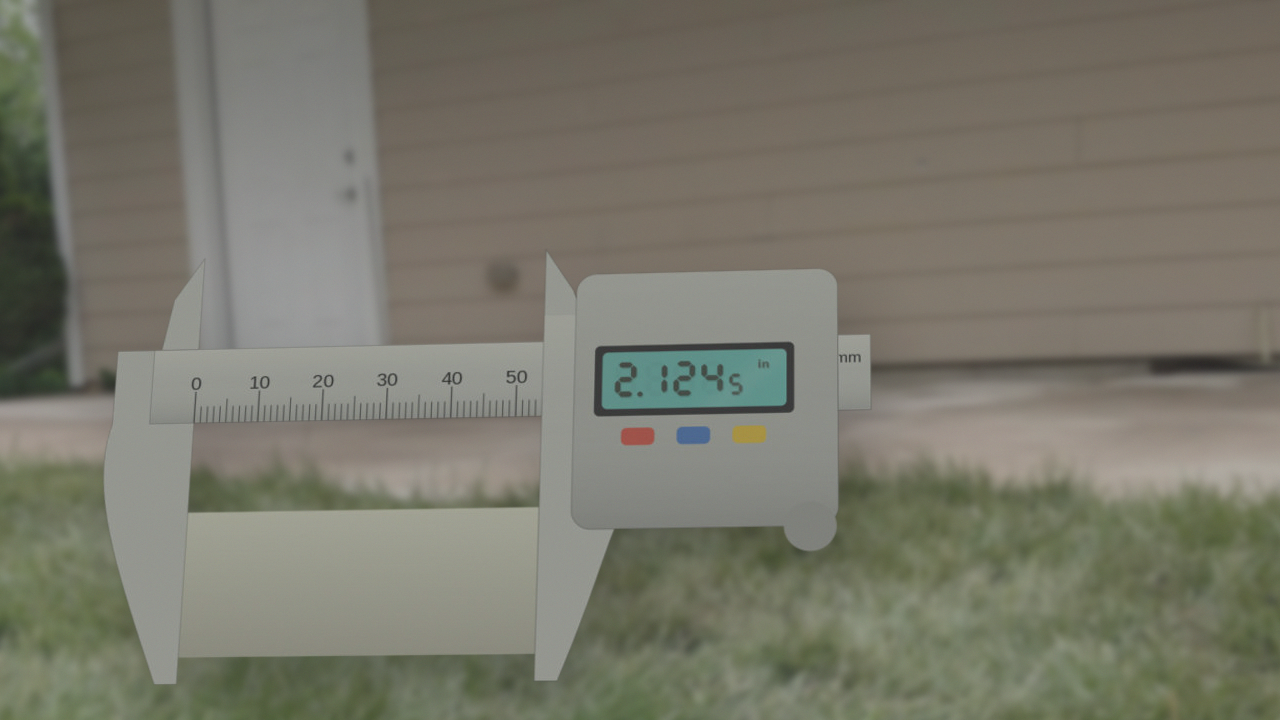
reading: in 2.1245
